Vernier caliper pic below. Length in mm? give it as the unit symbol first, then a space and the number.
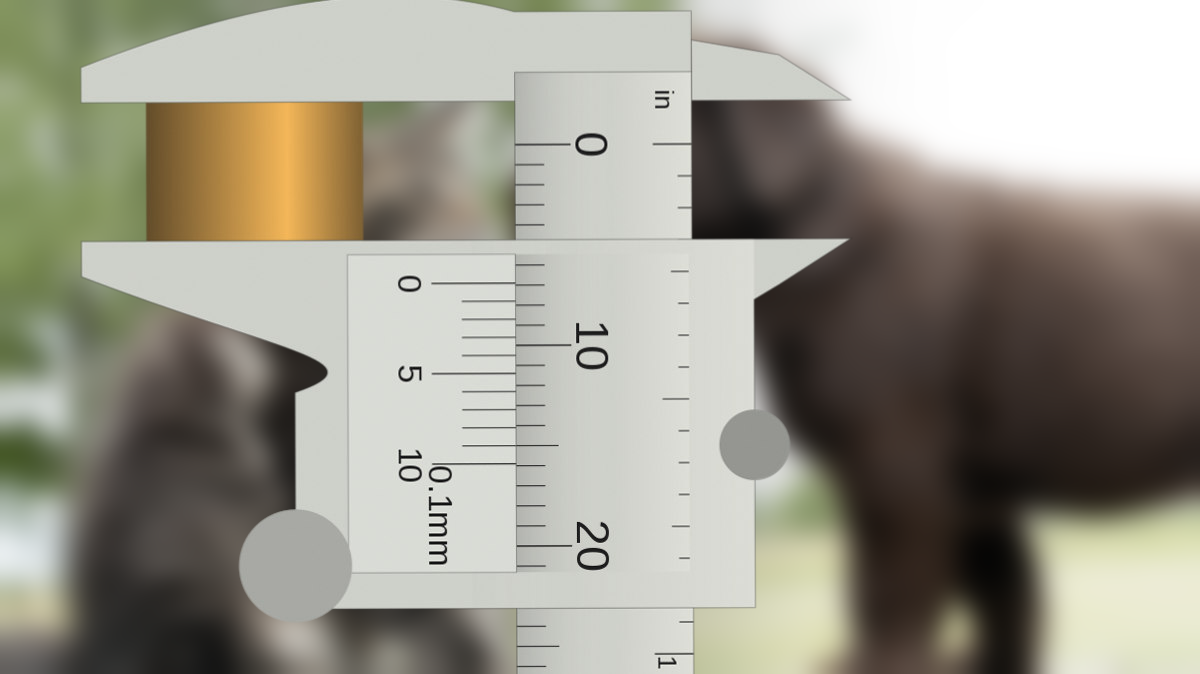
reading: mm 6.9
